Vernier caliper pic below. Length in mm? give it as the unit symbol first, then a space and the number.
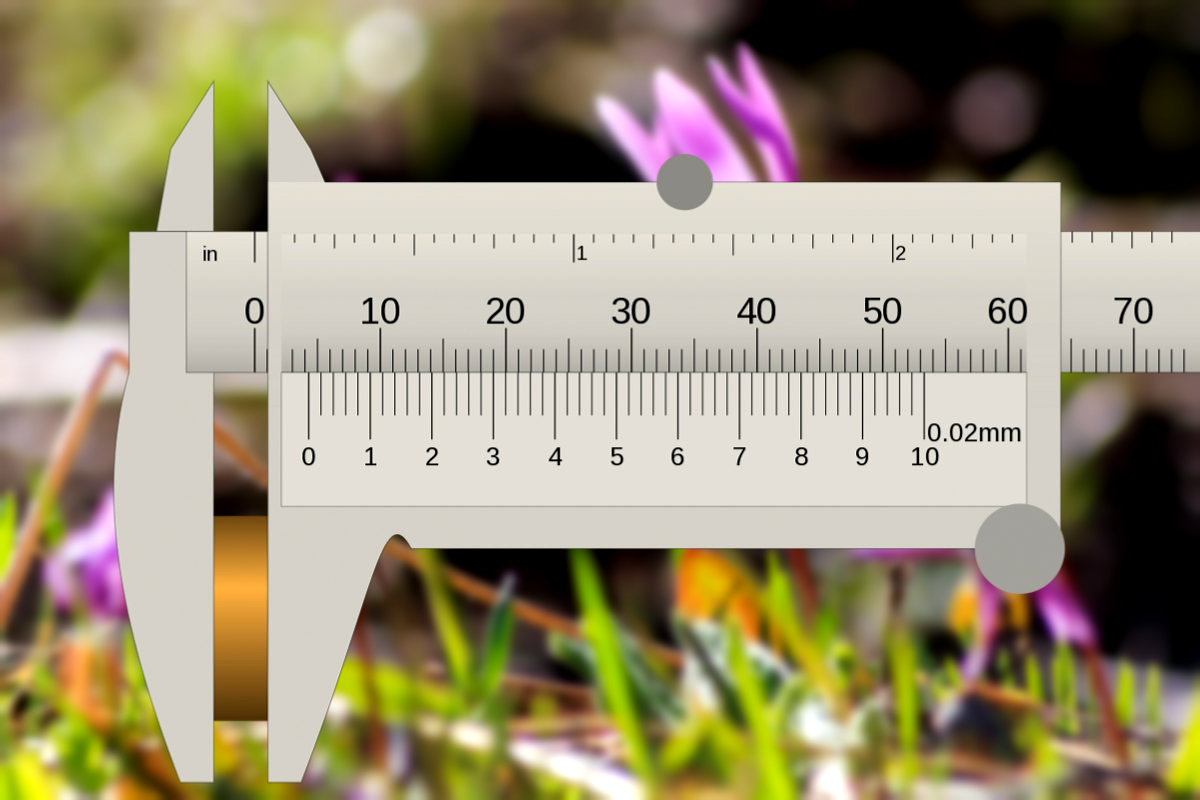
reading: mm 4.3
